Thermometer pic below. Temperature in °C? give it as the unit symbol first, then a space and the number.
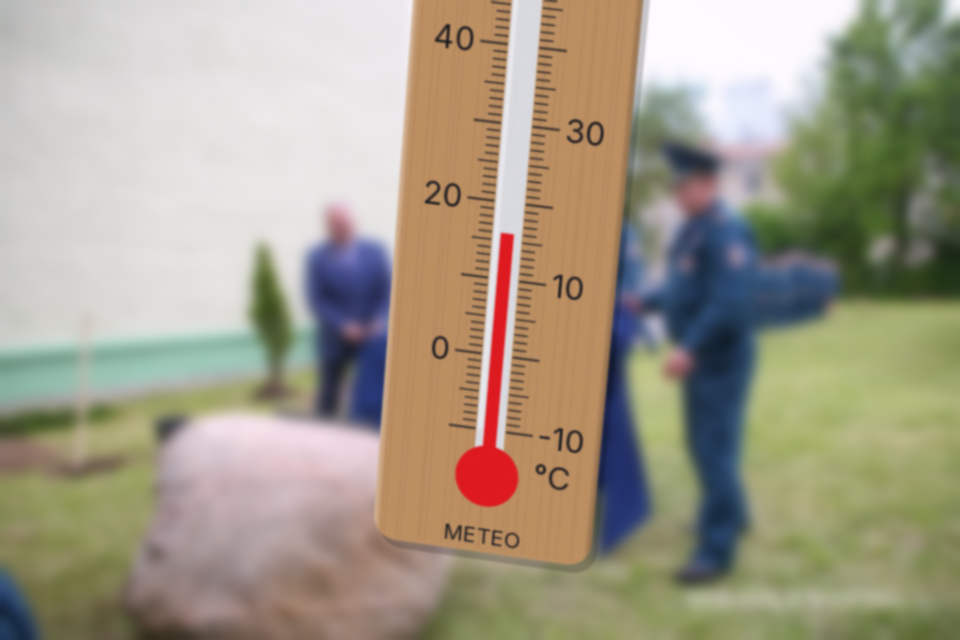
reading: °C 16
